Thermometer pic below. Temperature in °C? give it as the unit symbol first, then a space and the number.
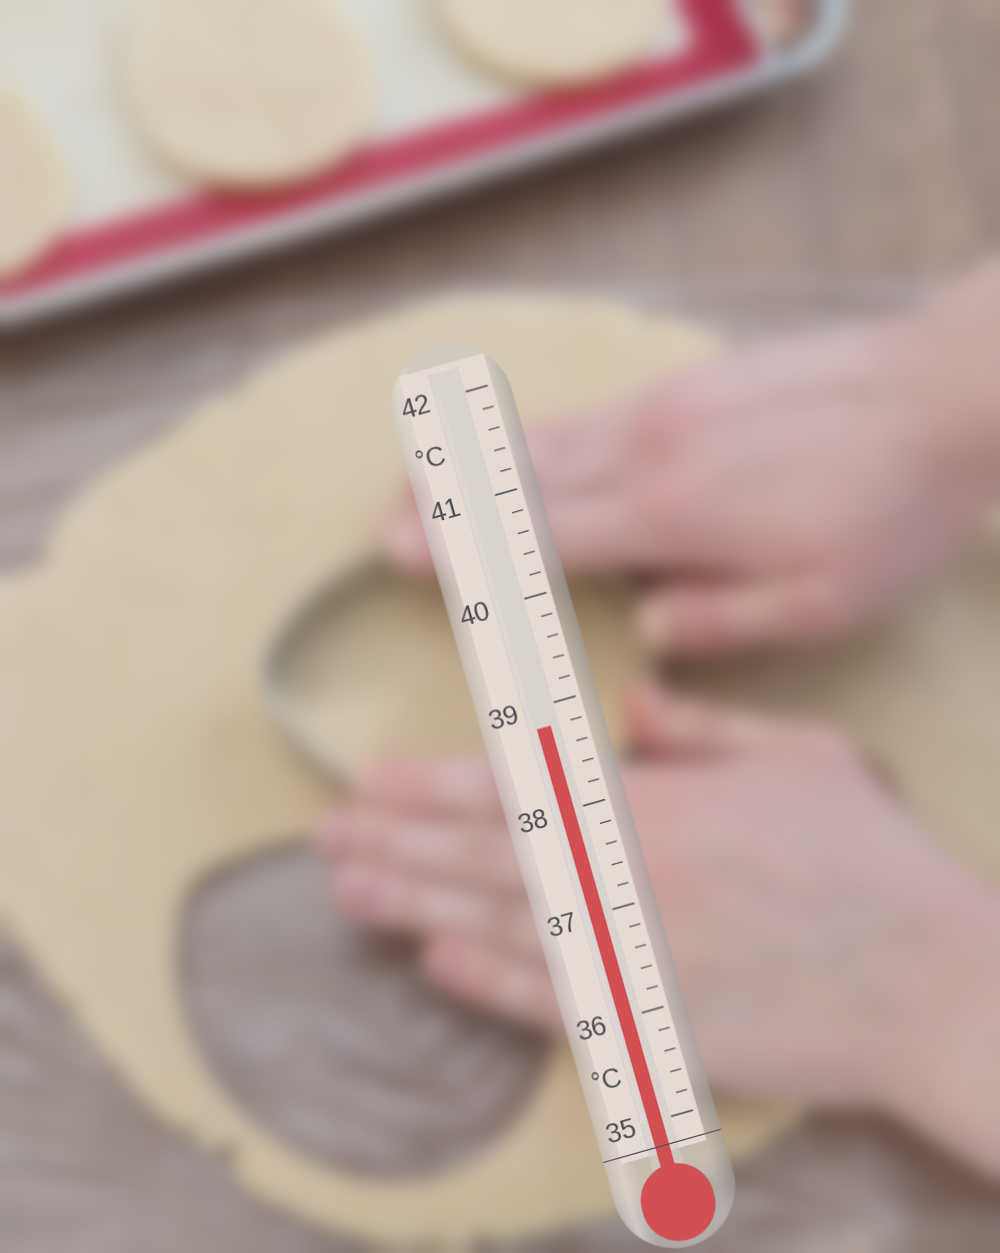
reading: °C 38.8
